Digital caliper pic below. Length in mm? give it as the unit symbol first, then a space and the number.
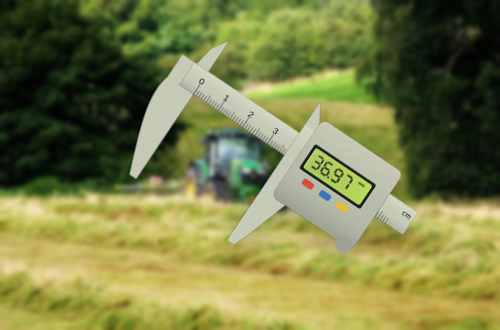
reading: mm 36.97
